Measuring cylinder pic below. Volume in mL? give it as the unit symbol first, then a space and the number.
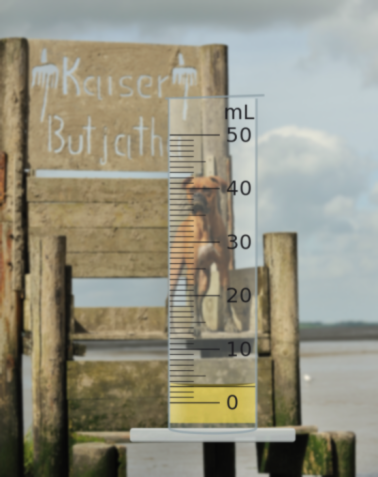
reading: mL 3
